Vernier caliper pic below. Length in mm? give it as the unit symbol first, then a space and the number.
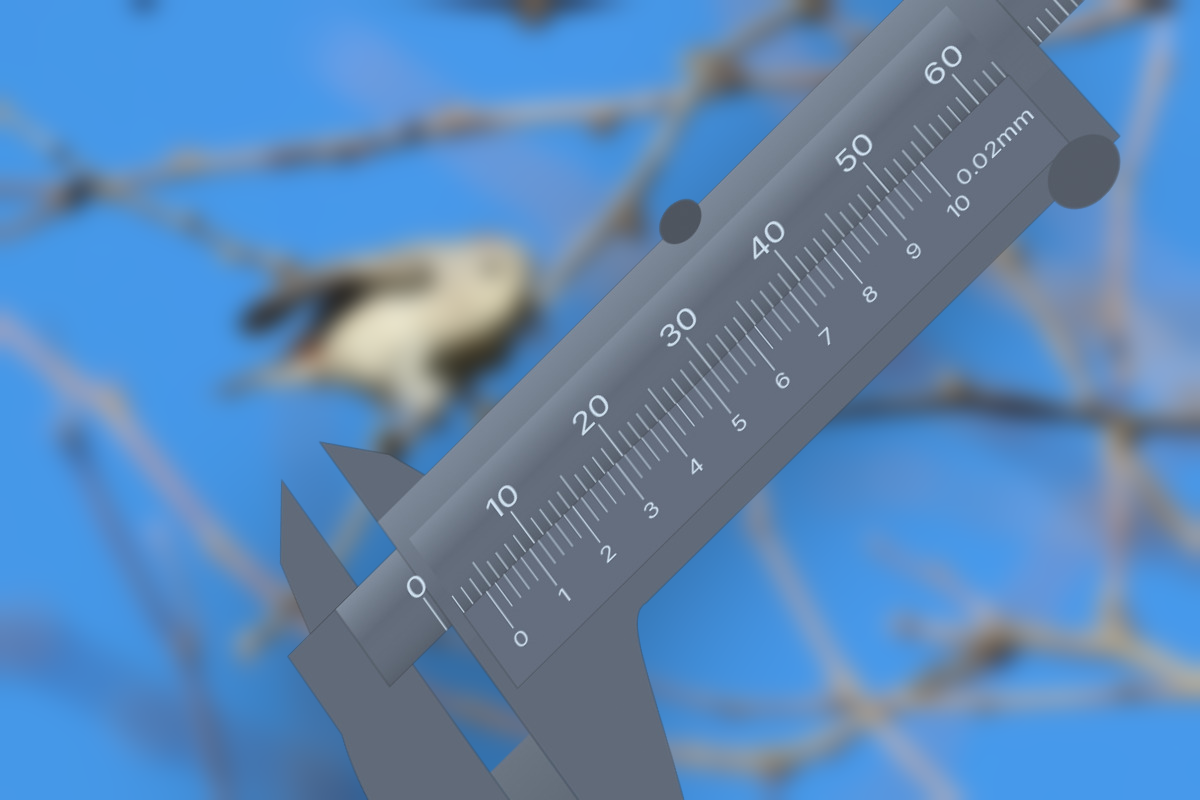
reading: mm 4.5
